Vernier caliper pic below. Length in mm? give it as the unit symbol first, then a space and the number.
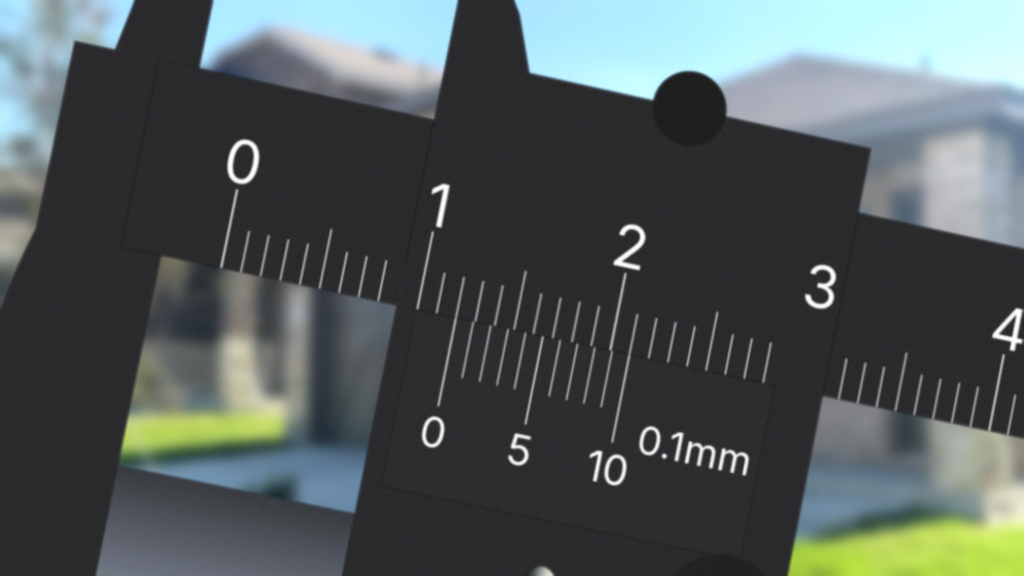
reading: mm 12.0
